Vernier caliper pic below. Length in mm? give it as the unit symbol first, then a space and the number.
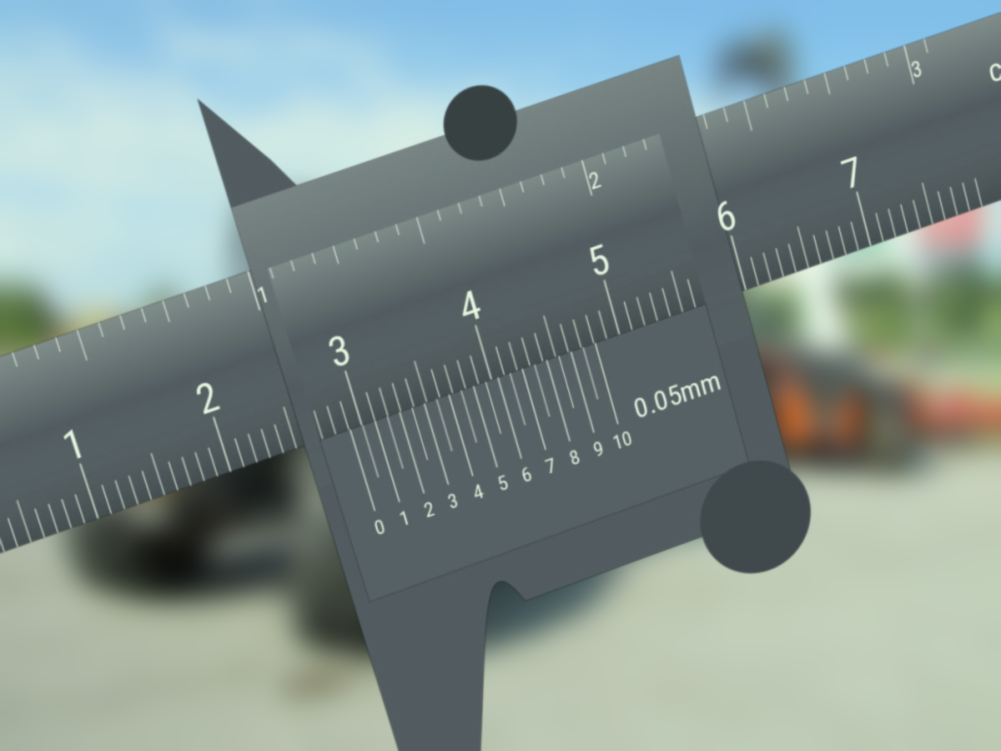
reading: mm 29.1
